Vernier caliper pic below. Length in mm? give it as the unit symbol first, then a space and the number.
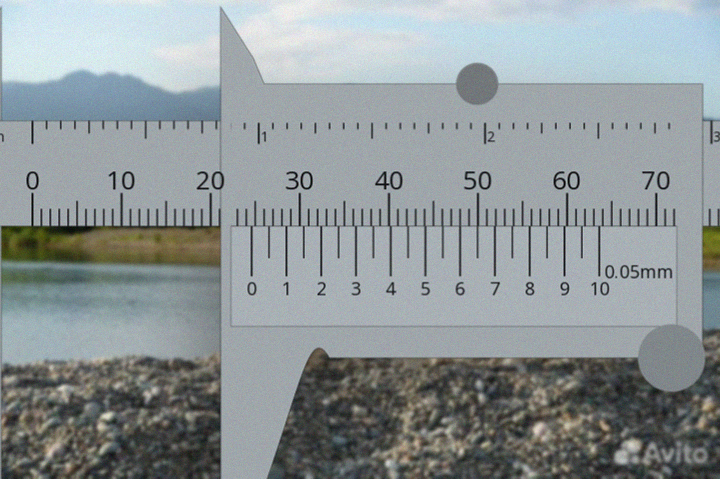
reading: mm 24.6
